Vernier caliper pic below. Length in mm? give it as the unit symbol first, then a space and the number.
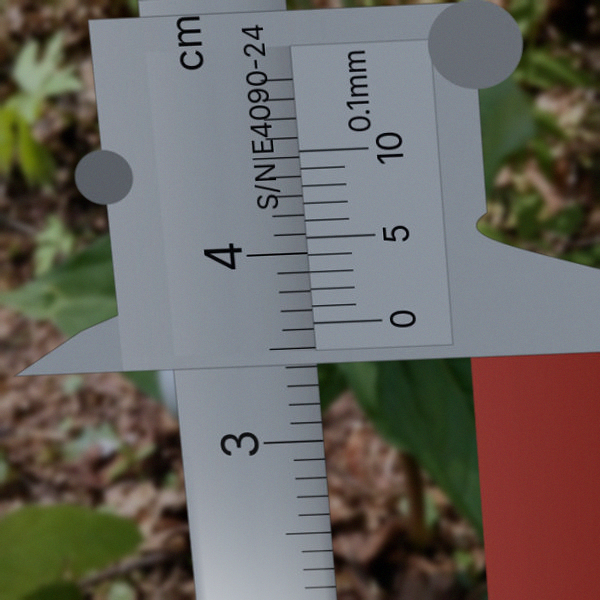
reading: mm 36.3
